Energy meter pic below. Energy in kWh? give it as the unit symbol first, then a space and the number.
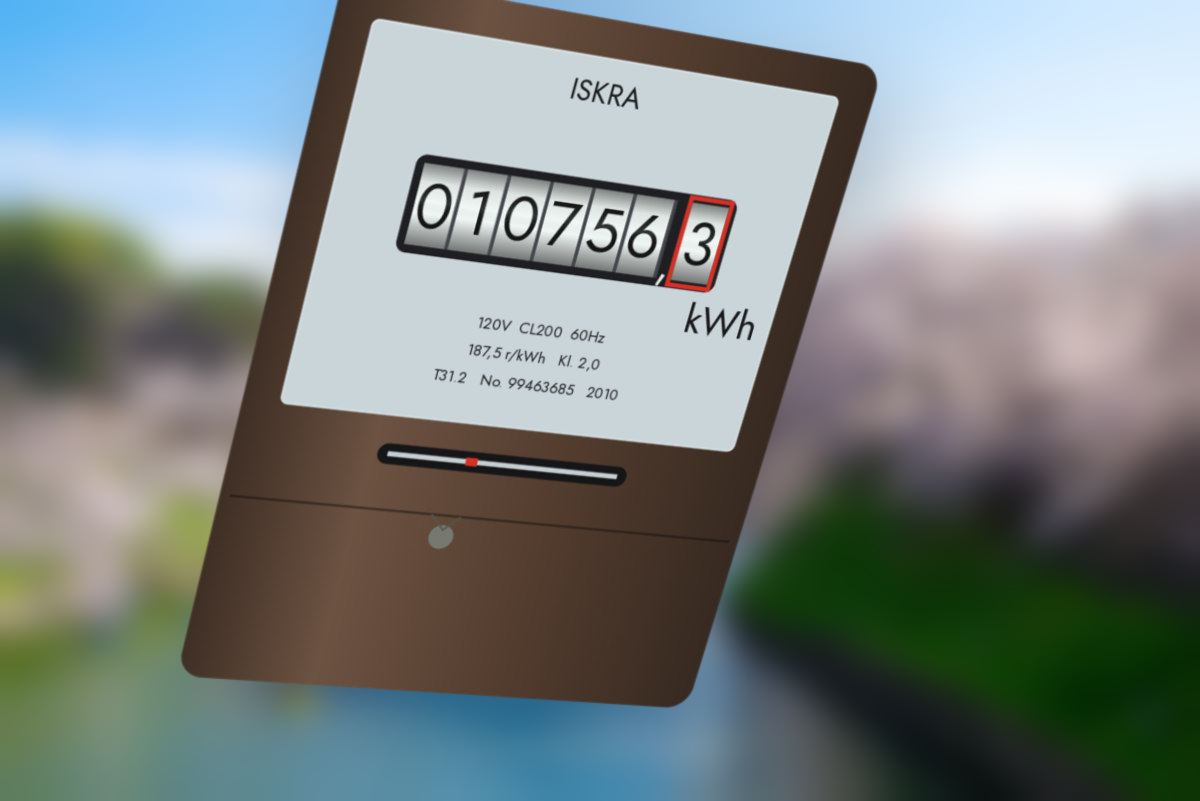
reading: kWh 10756.3
